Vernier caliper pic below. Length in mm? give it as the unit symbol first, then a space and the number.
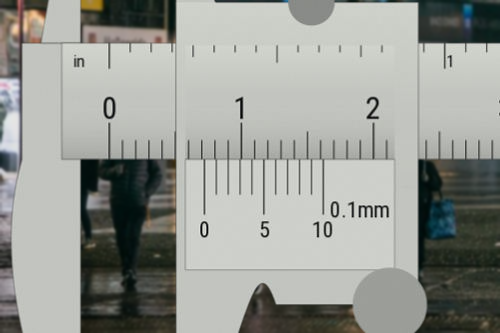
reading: mm 7.2
